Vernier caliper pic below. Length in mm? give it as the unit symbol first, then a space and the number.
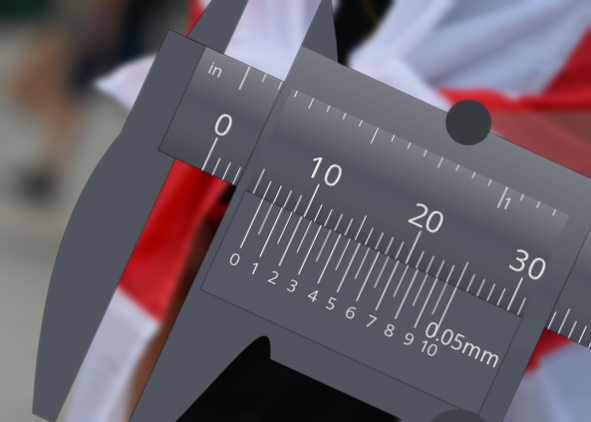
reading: mm 6.0
